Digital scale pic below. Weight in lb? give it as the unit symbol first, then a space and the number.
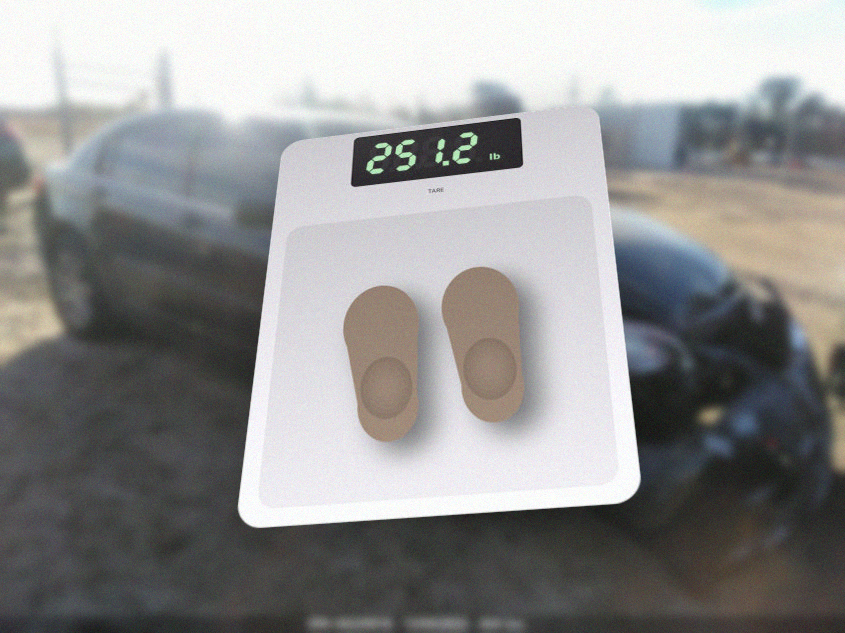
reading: lb 251.2
